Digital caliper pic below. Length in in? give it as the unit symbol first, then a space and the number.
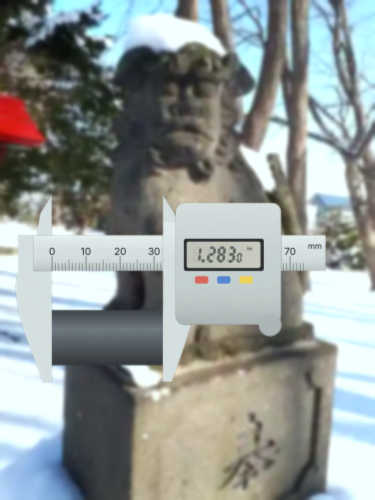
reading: in 1.2830
